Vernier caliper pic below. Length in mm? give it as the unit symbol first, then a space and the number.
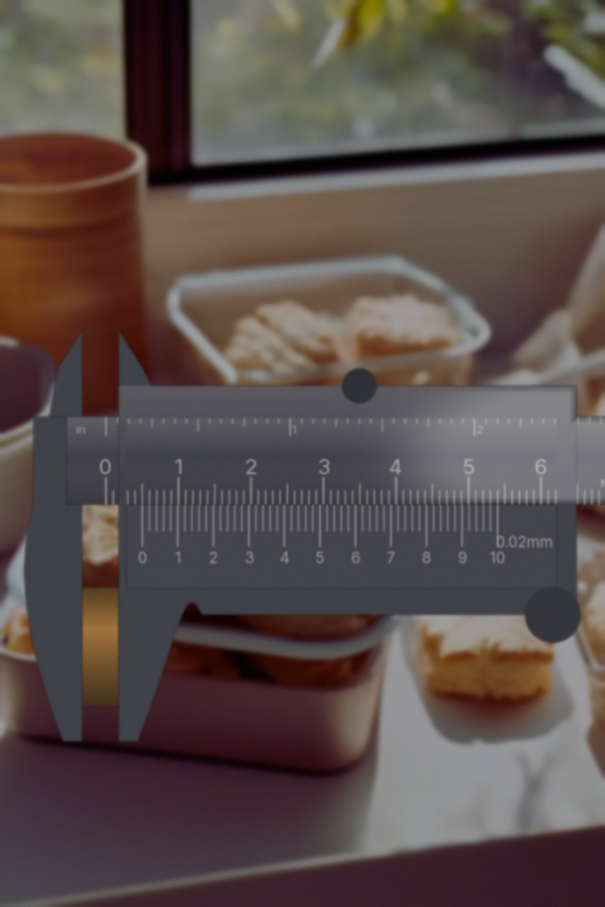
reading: mm 5.0
